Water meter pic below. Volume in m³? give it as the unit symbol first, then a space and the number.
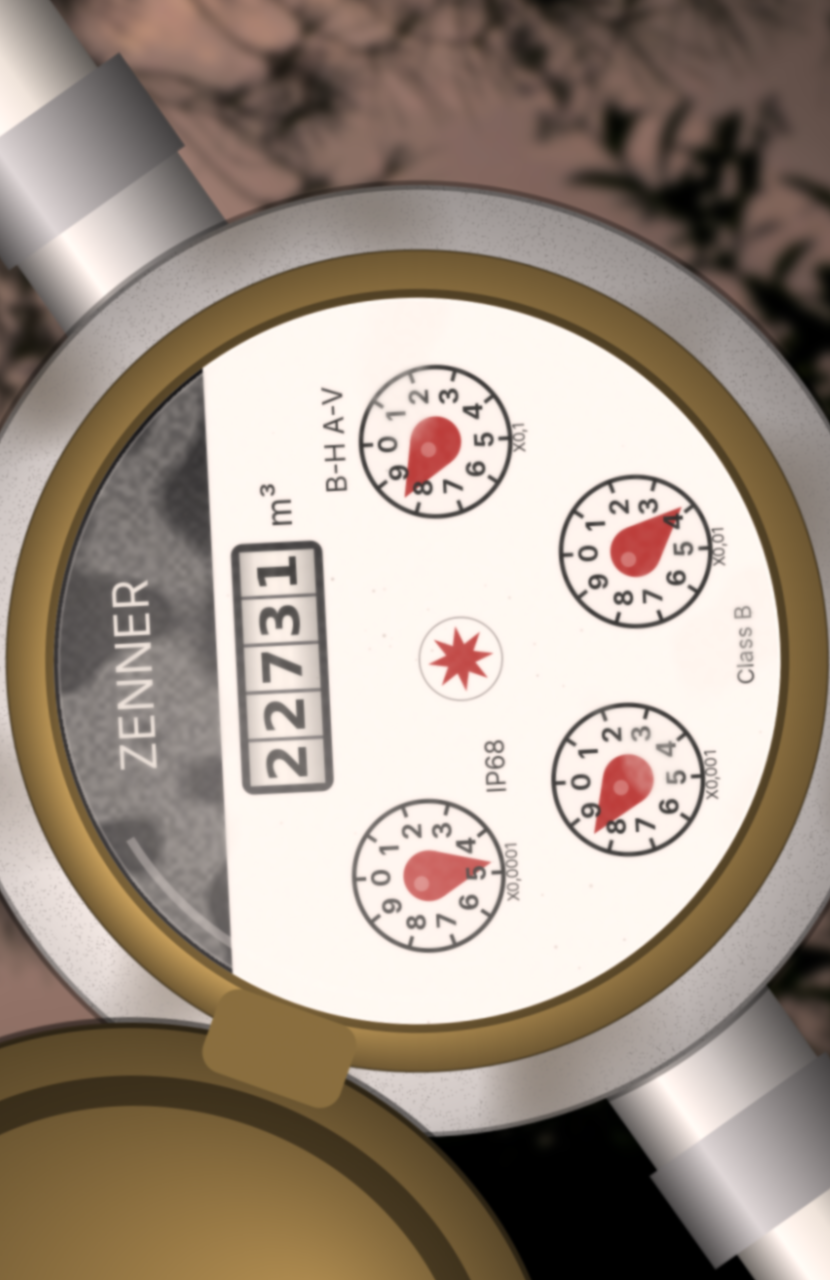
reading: m³ 22731.8384
